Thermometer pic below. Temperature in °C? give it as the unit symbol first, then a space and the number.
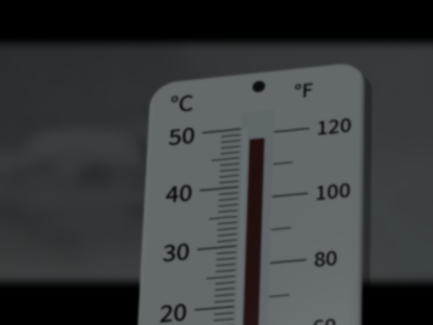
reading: °C 48
